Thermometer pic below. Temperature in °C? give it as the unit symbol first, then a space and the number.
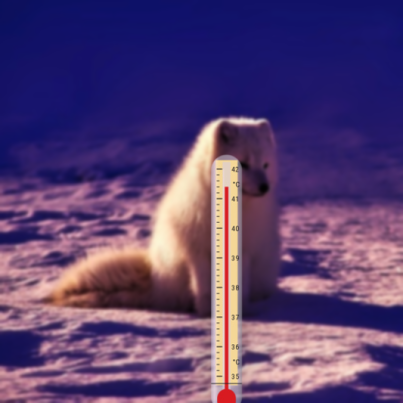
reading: °C 41.4
